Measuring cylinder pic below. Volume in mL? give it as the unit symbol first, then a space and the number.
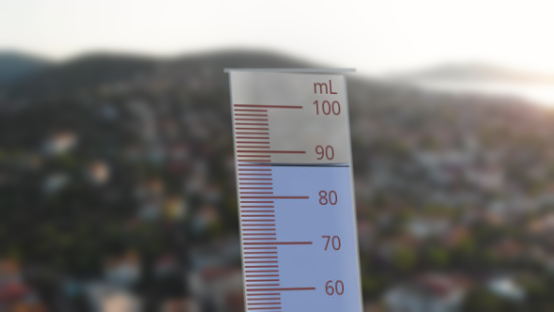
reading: mL 87
